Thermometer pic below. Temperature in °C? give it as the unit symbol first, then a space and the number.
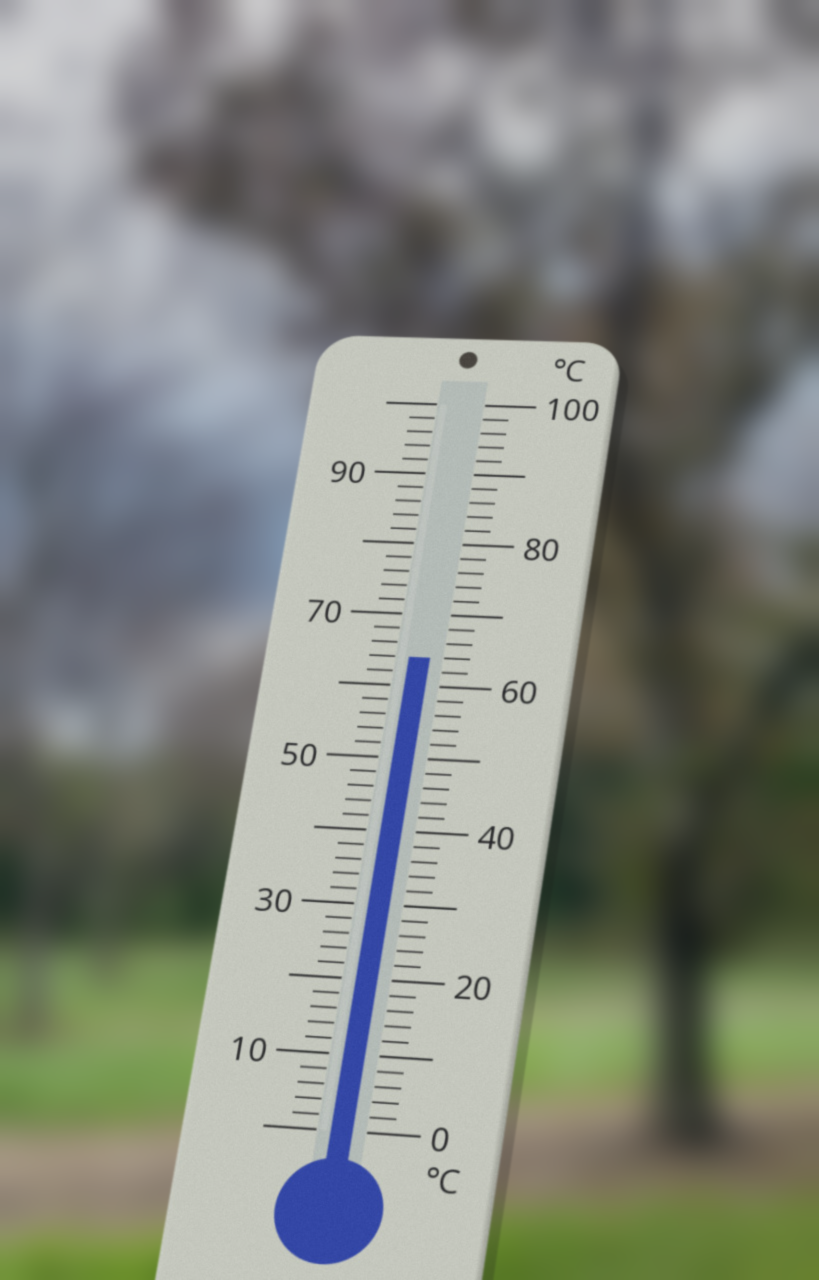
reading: °C 64
